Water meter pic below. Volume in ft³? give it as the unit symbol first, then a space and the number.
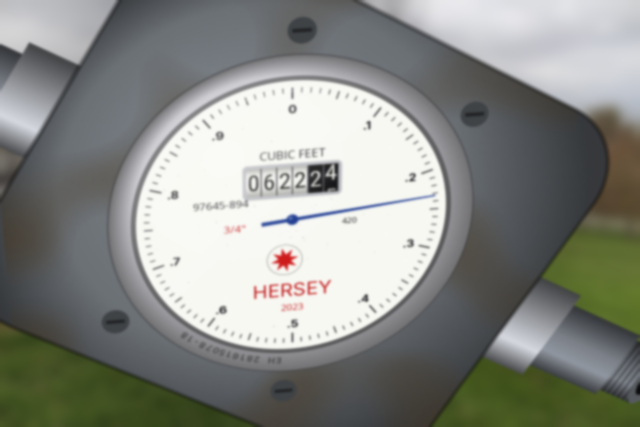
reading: ft³ 62224.23
